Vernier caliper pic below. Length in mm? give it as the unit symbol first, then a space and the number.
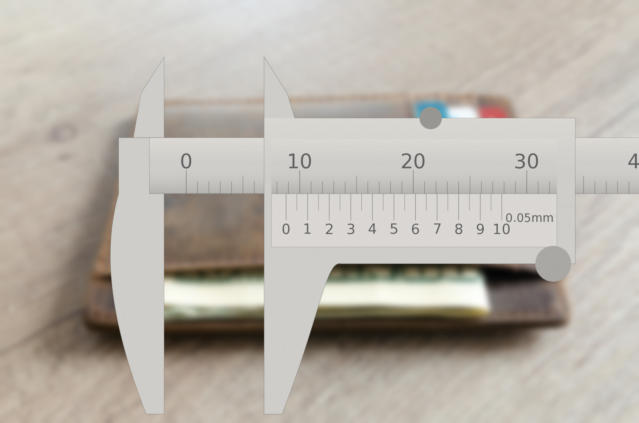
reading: mm 8.8
